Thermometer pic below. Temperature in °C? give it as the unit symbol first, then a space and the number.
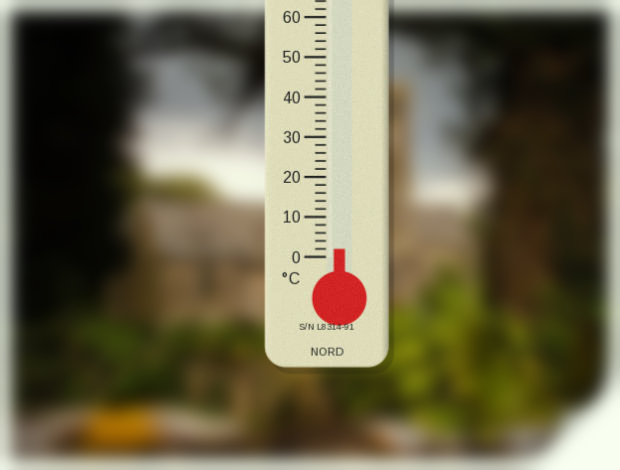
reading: °C 2
